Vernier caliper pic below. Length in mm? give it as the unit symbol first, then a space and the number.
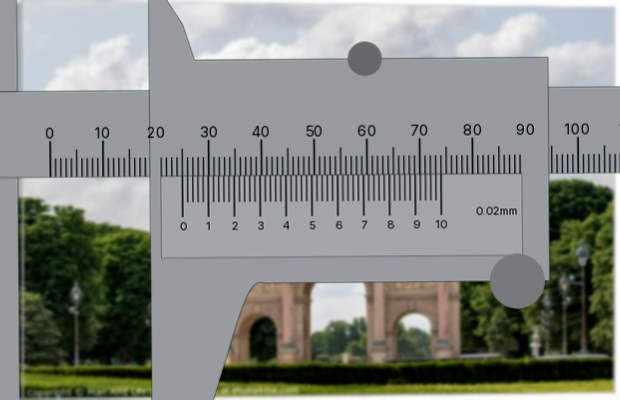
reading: mm 25.0
